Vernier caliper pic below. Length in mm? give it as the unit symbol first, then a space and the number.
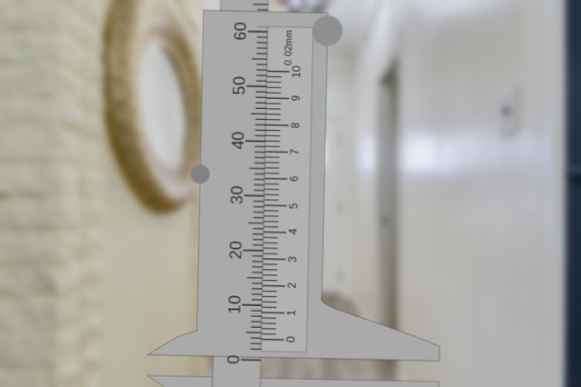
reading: mm 3.8
